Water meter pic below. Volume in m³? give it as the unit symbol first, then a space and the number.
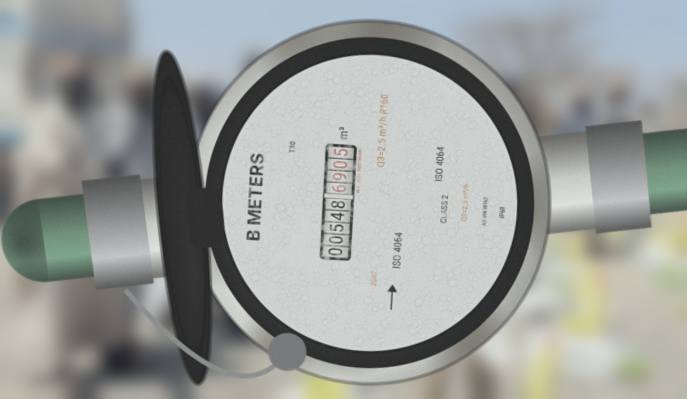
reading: m³ 548.6905
